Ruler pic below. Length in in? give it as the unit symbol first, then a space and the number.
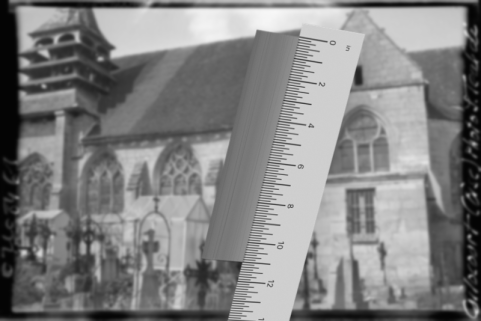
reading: in 11
